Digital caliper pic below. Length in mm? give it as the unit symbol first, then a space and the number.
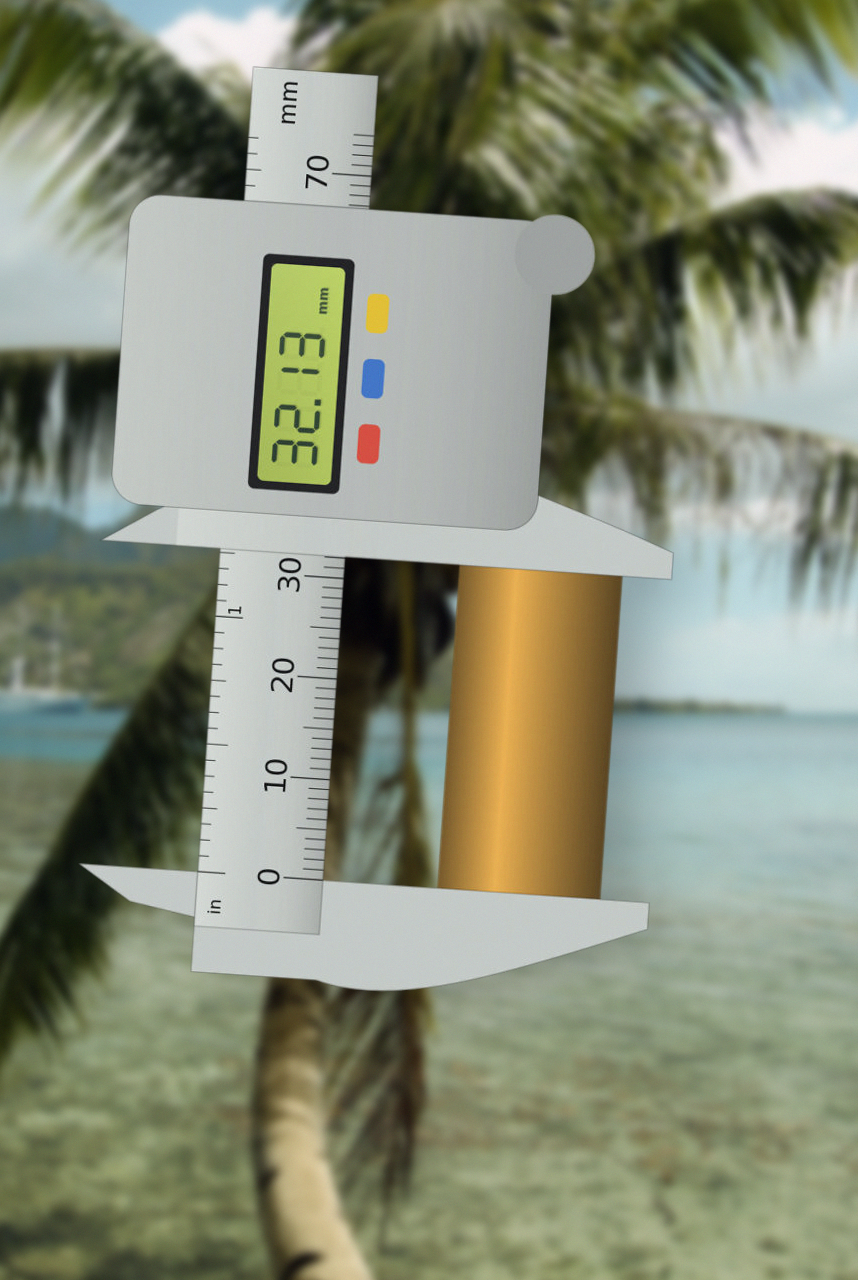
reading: mm 32.13
